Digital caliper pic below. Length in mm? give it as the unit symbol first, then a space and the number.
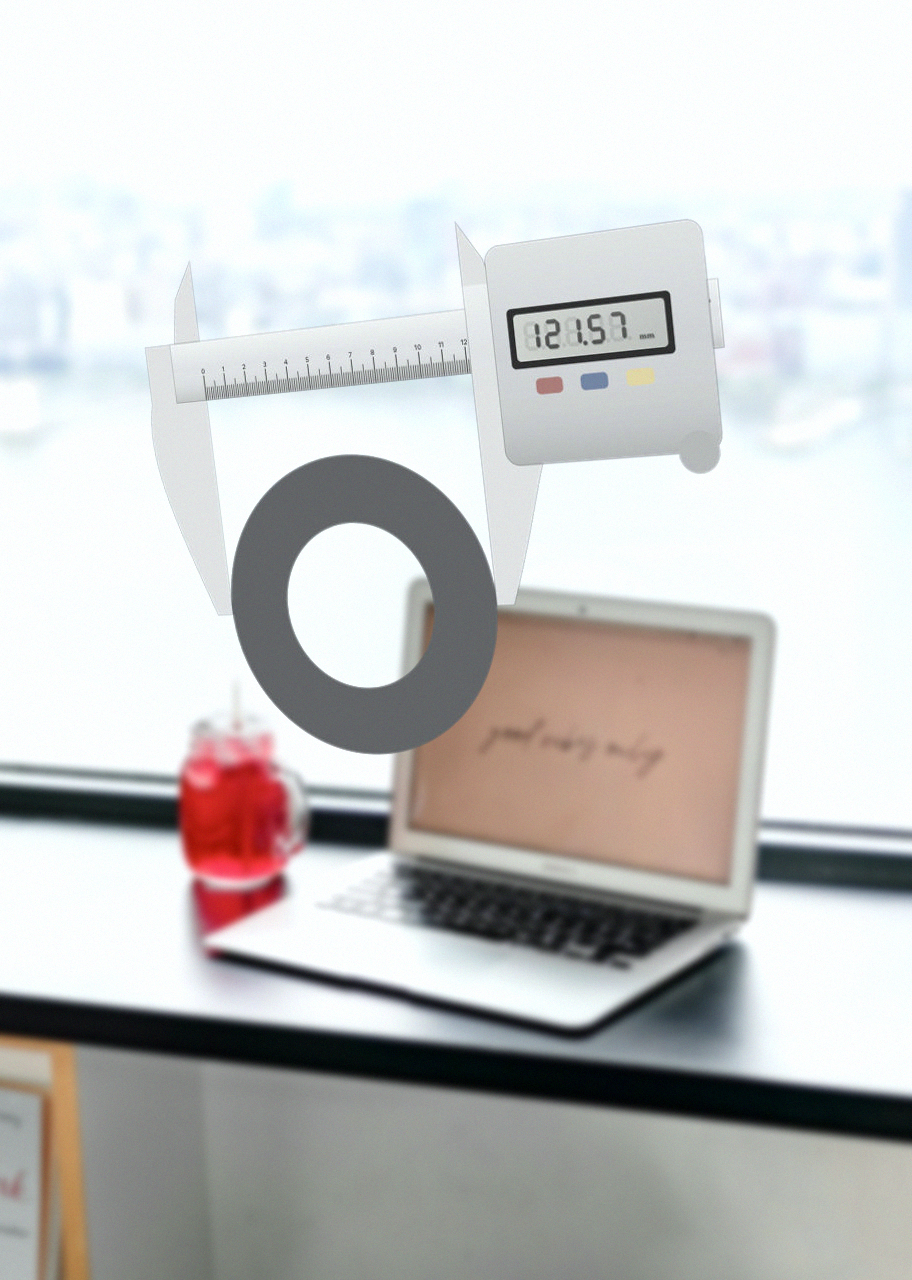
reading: mm 121.57
